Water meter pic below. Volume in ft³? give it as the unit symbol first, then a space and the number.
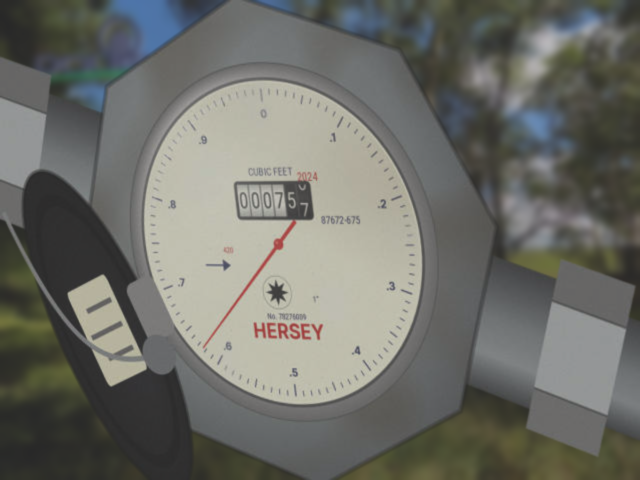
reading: ft³ 756.62
